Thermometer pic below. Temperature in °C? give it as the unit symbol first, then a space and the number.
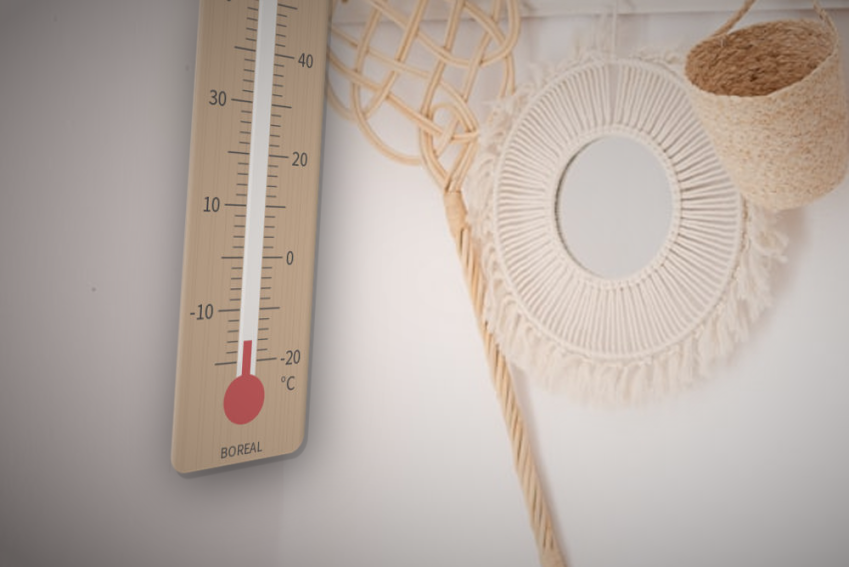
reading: °C -16
